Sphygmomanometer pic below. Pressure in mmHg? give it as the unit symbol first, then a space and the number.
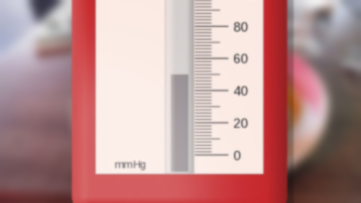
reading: mmHg 50
